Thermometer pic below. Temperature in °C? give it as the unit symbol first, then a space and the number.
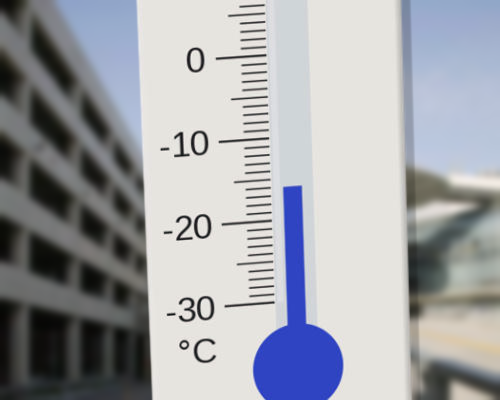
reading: °C -16
